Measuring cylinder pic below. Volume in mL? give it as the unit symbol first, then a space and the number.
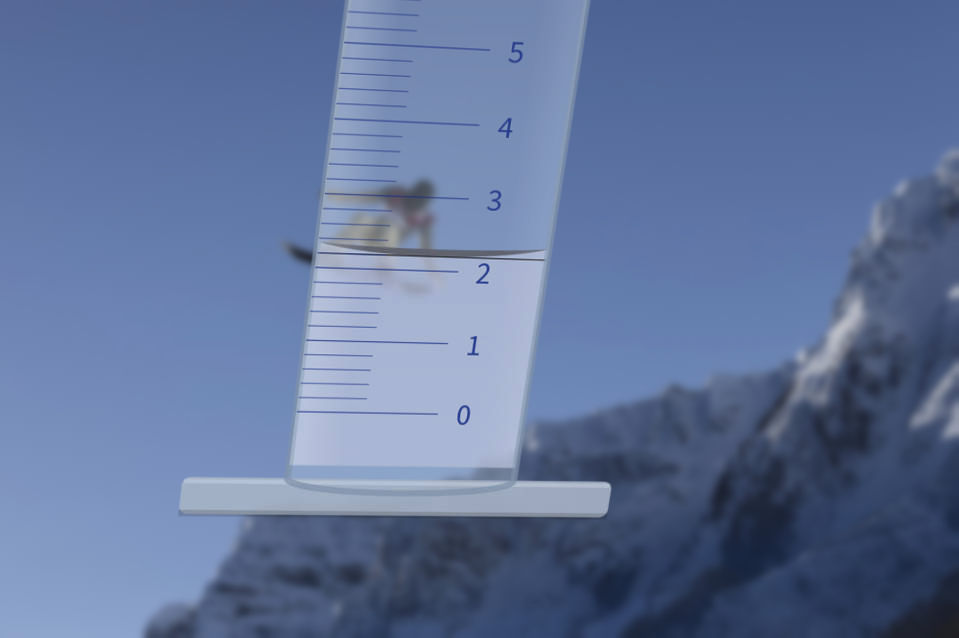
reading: mL 2.2
